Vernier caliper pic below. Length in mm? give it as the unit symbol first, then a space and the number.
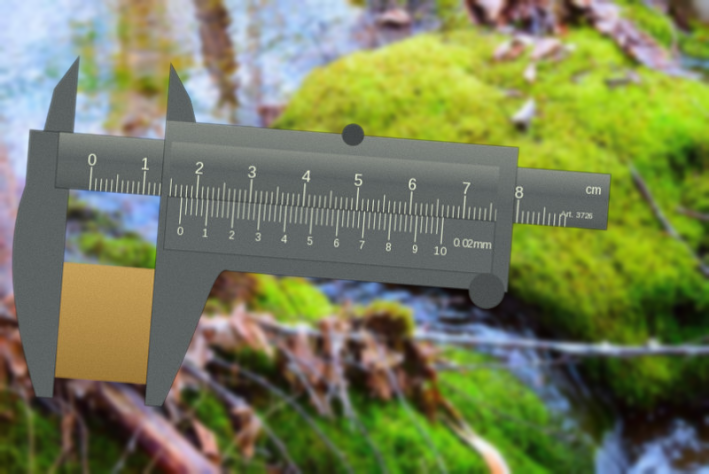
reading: mm 17.2
